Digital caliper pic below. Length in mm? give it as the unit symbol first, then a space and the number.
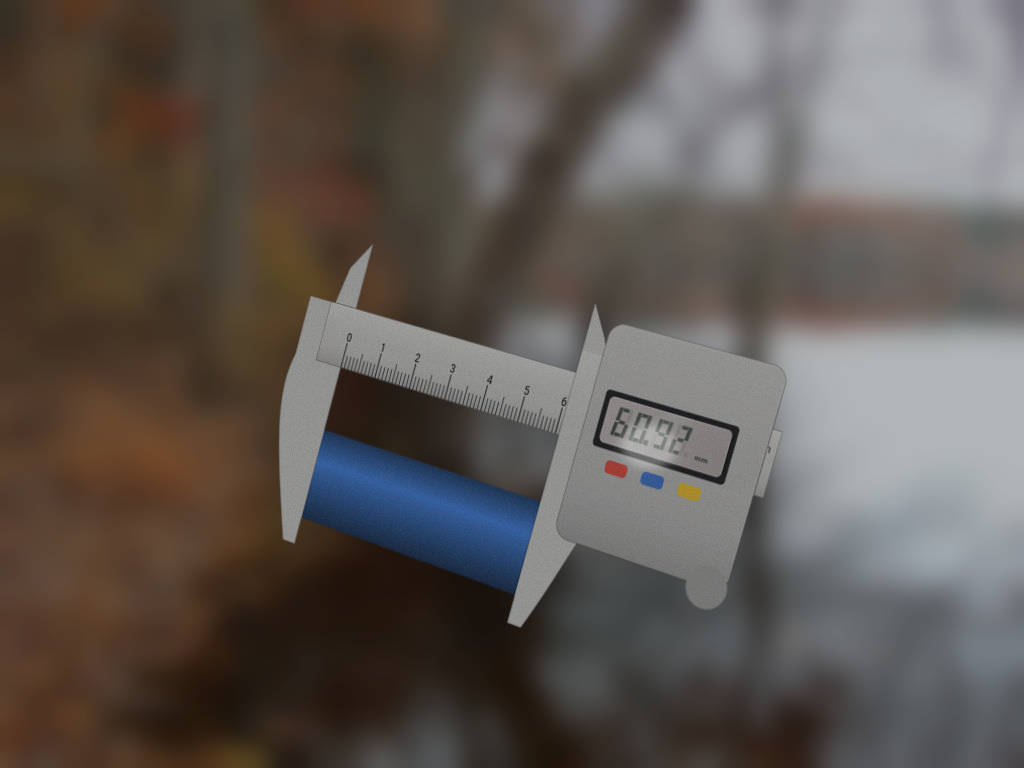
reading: mm 60.92
